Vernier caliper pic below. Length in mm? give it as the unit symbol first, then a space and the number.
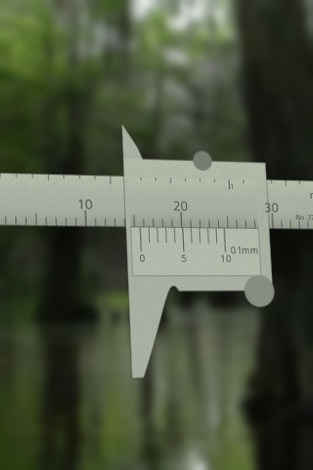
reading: mm 15.6
